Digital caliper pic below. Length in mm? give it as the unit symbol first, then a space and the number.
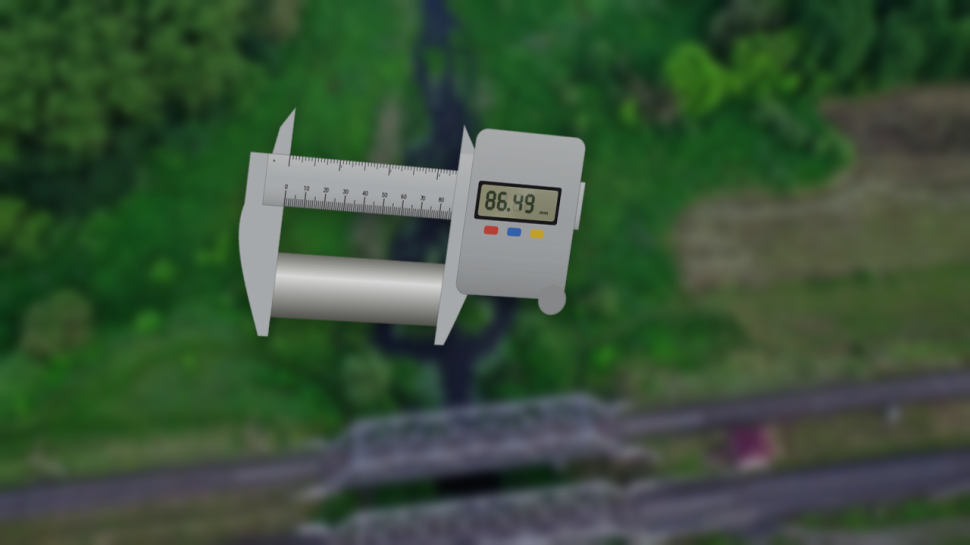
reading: mm 86.49
